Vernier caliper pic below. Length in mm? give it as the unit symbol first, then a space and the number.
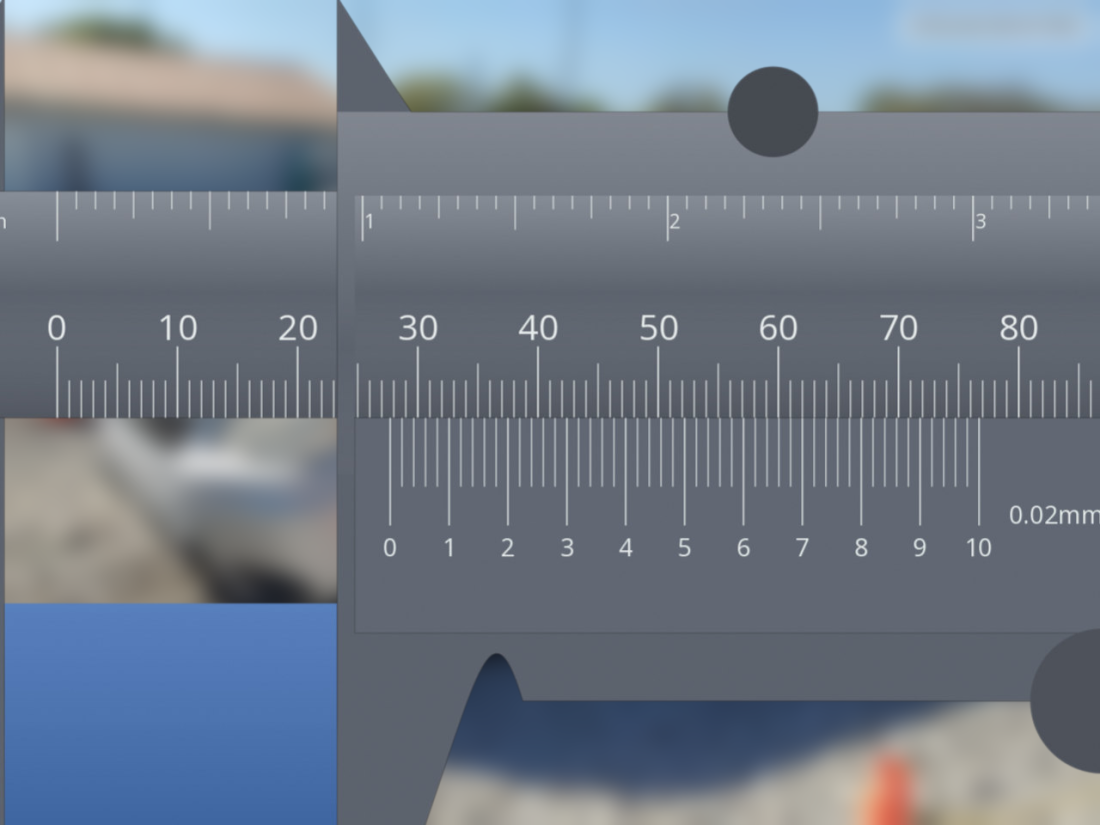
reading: mm 27.7
